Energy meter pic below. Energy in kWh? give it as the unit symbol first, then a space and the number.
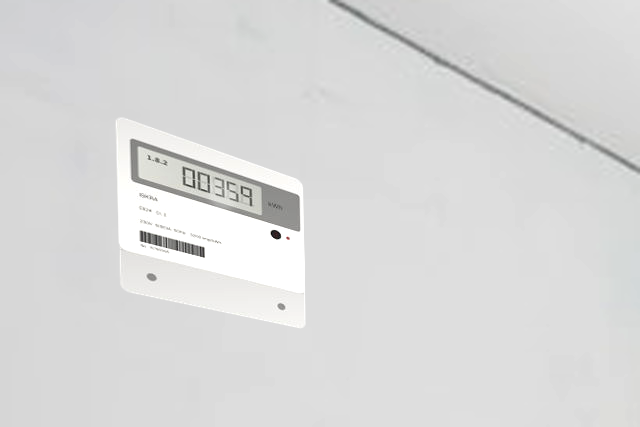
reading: kWh 359
